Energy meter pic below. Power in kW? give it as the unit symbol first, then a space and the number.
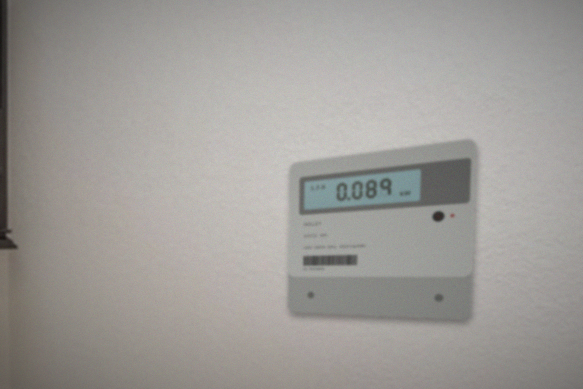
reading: kW 0.089
